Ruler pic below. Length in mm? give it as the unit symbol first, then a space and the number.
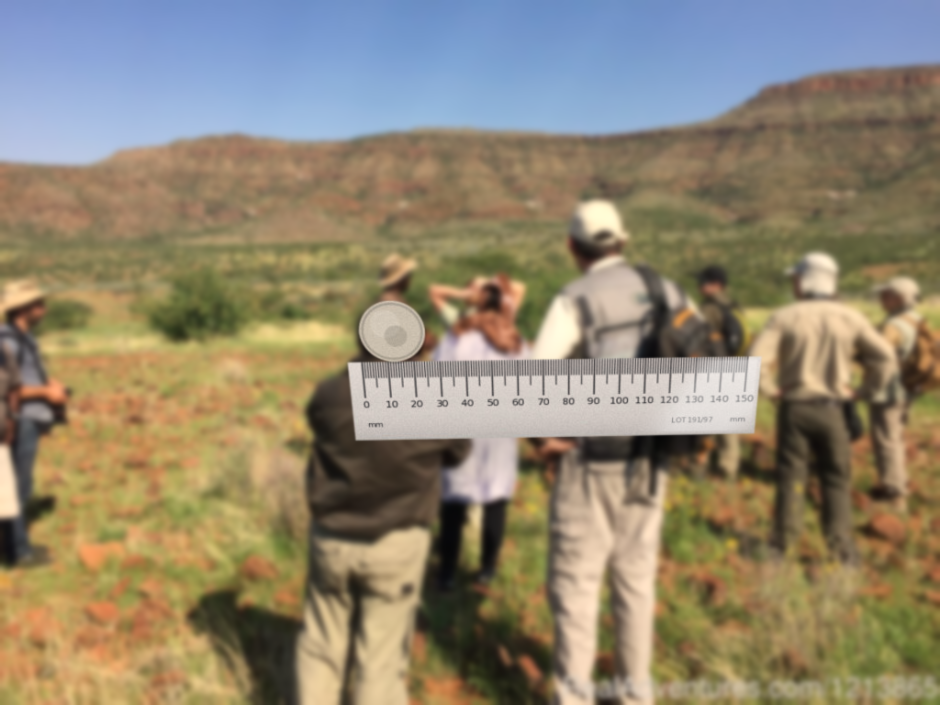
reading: mm 25
